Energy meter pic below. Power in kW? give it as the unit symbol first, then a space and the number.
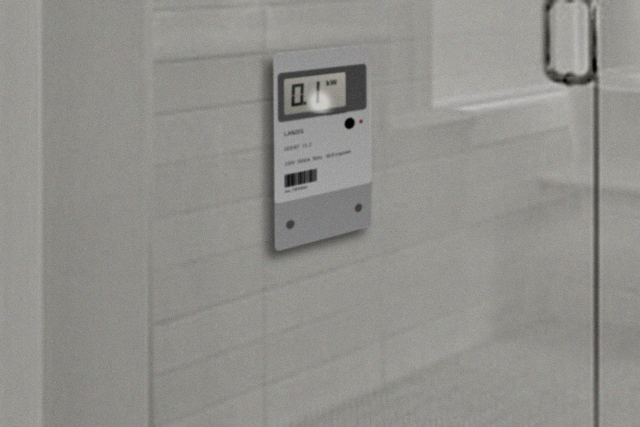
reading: kW 0.1
